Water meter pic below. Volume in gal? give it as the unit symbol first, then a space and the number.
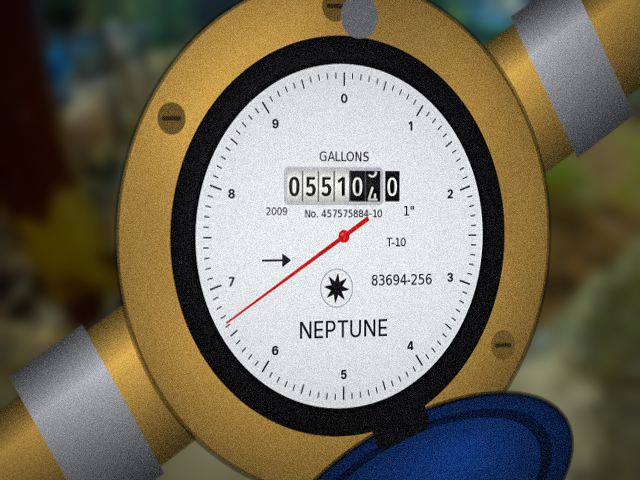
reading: gal 551036.6
